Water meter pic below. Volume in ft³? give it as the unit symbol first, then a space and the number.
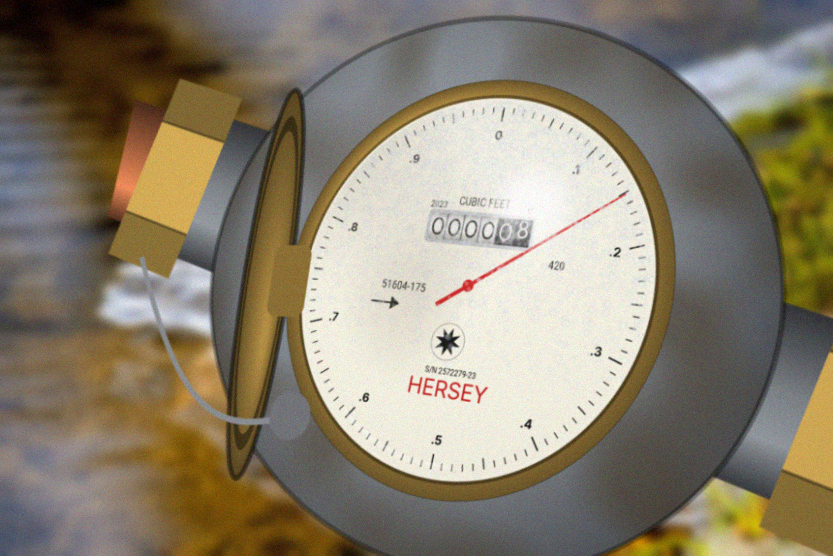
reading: ft³ 8.15
